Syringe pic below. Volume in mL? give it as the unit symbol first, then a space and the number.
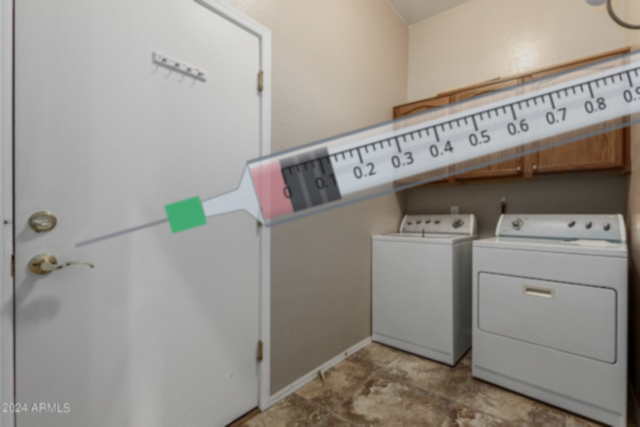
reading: mL 0
